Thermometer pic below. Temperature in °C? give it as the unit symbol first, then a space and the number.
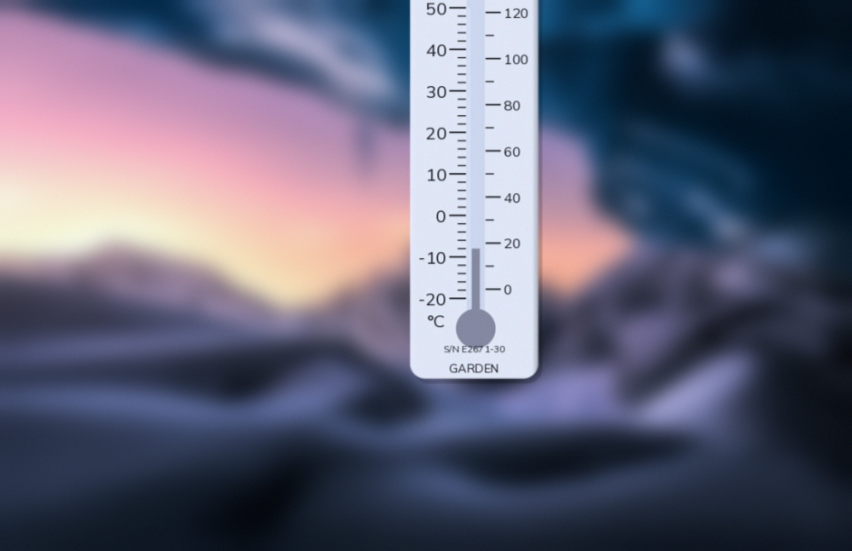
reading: °C -8
